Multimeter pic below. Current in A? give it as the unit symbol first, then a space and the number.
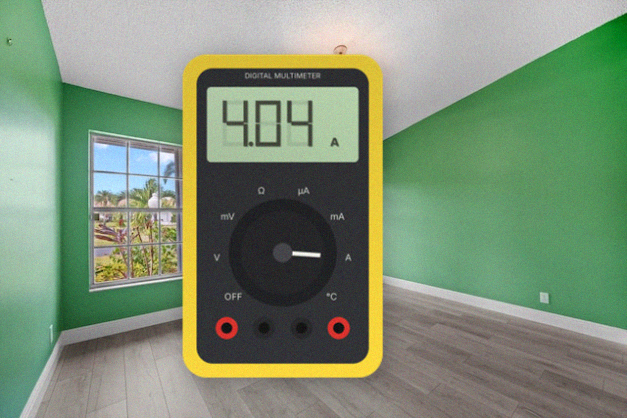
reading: A 4.04
